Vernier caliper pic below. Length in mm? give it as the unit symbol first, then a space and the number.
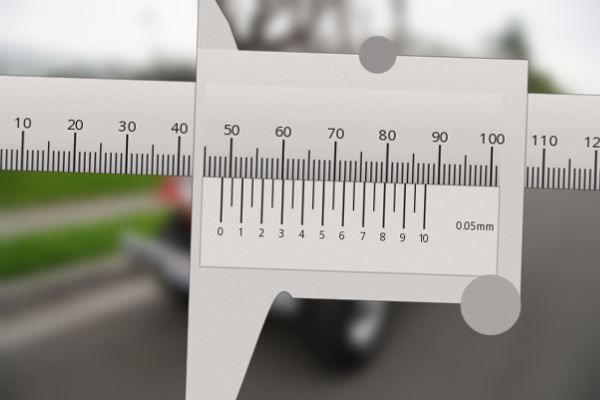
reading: mm 48.5
